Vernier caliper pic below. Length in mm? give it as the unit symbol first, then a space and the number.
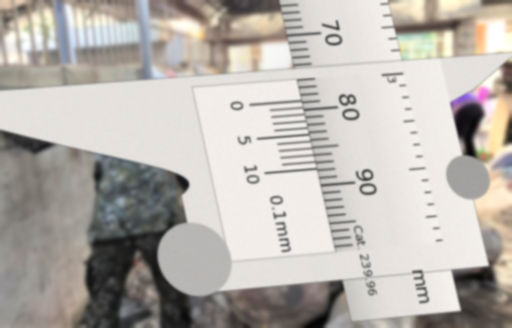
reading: mm 78.8
